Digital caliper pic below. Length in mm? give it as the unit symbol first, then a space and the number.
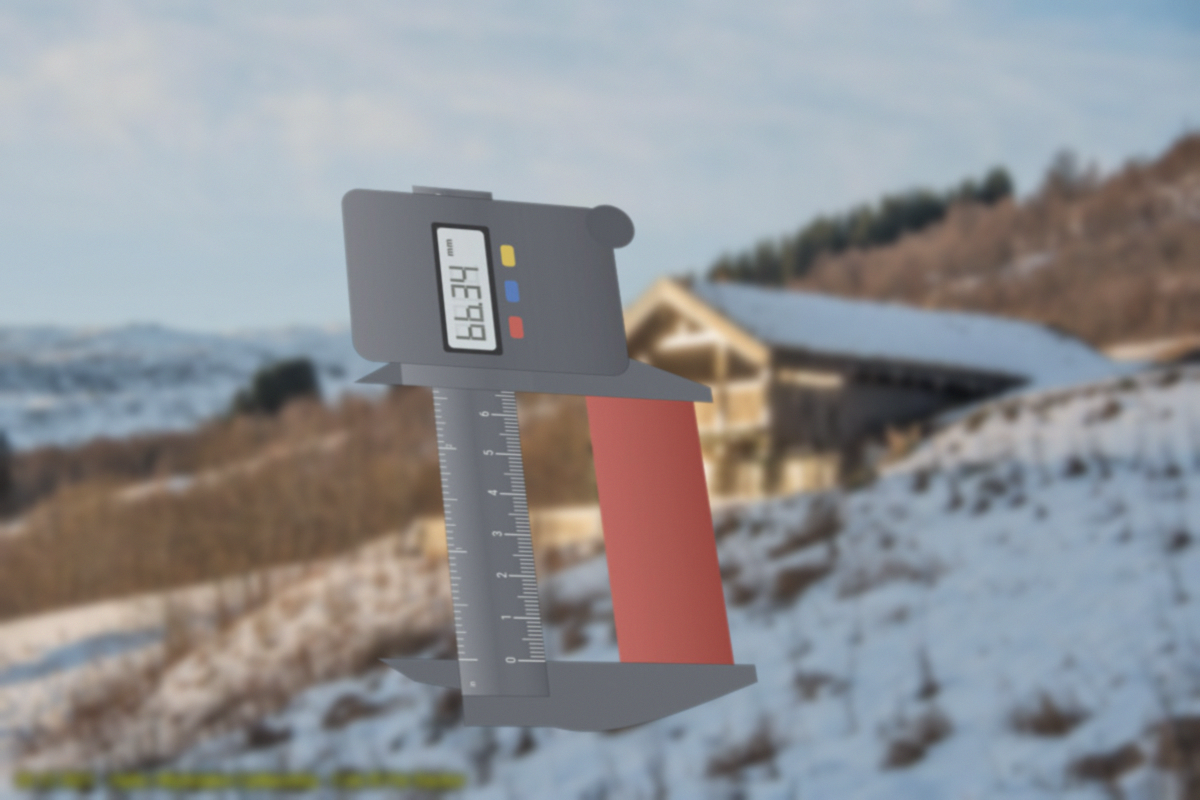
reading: mm 66.34
